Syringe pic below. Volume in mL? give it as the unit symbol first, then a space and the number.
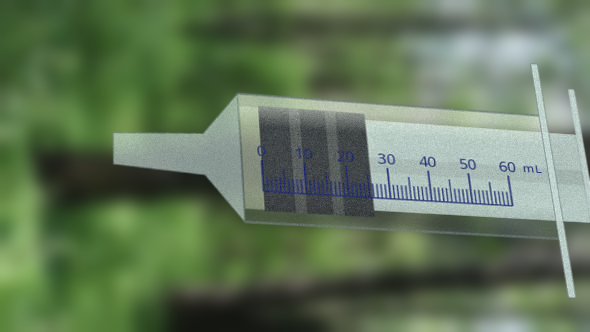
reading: mL 0
